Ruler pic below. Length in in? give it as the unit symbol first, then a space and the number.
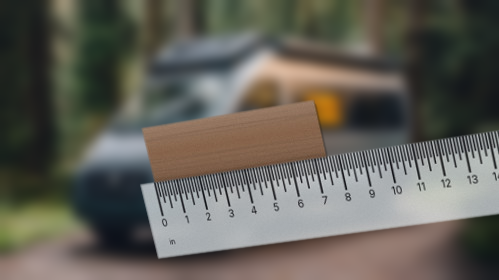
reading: in 7.5
